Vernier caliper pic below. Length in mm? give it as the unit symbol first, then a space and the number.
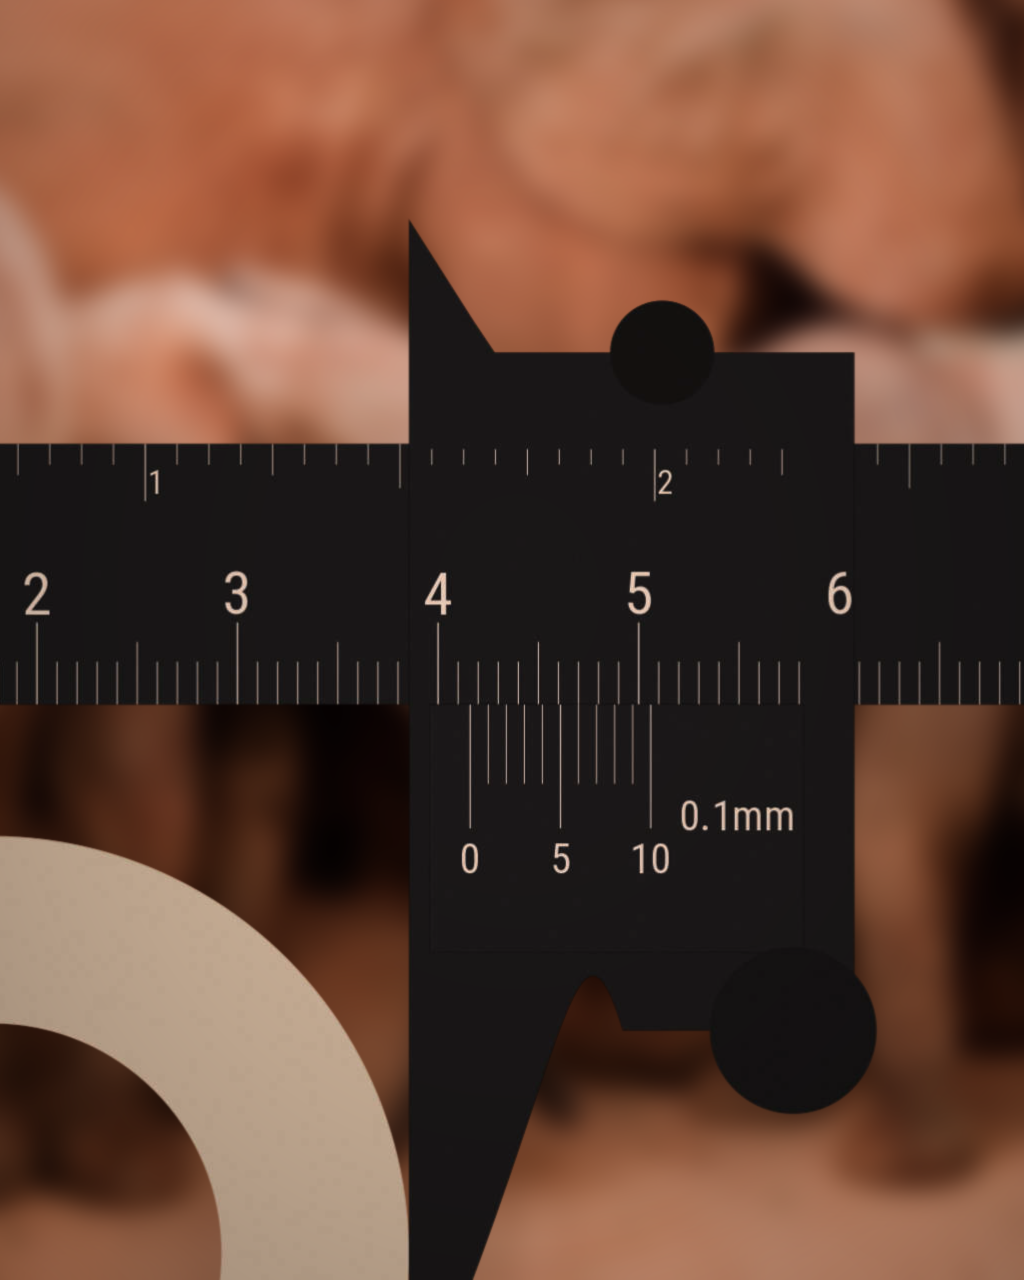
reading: mm 41.6
